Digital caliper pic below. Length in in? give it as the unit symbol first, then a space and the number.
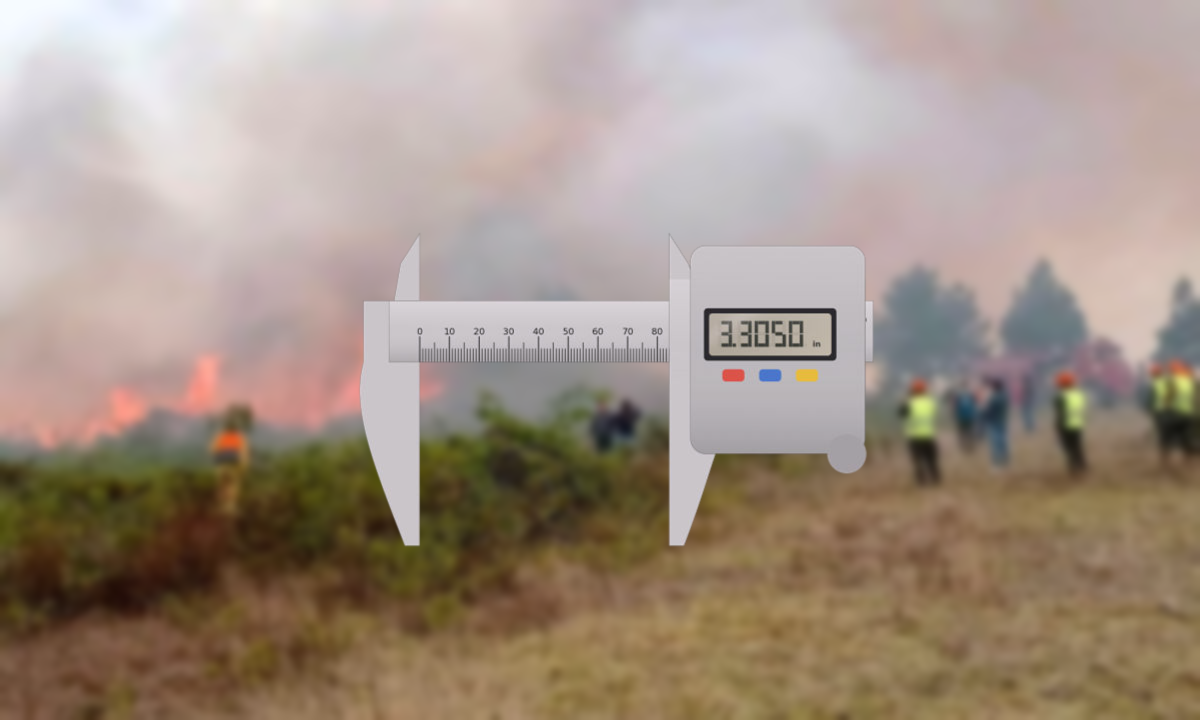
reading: in 3.3050
